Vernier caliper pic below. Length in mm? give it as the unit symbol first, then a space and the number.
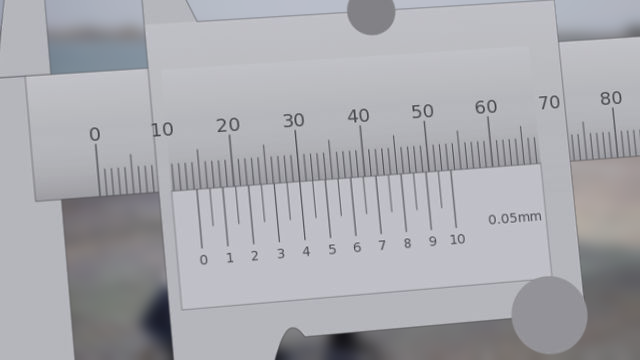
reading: mm 14.4
